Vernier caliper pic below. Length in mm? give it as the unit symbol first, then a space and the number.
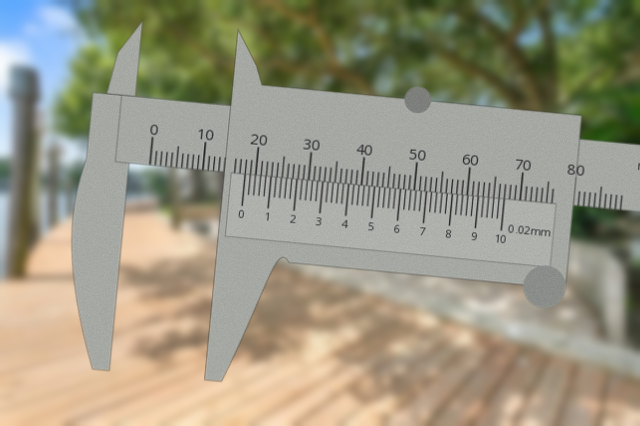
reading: mm 18.0
